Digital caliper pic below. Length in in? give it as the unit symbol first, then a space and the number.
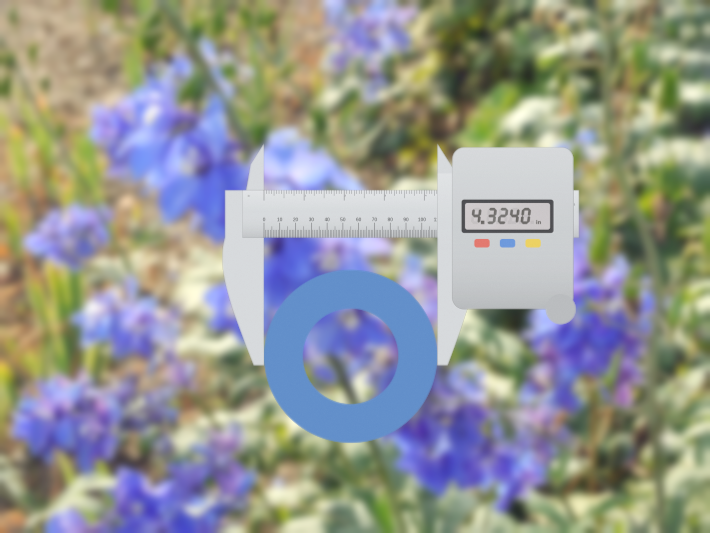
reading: in 4.3240
